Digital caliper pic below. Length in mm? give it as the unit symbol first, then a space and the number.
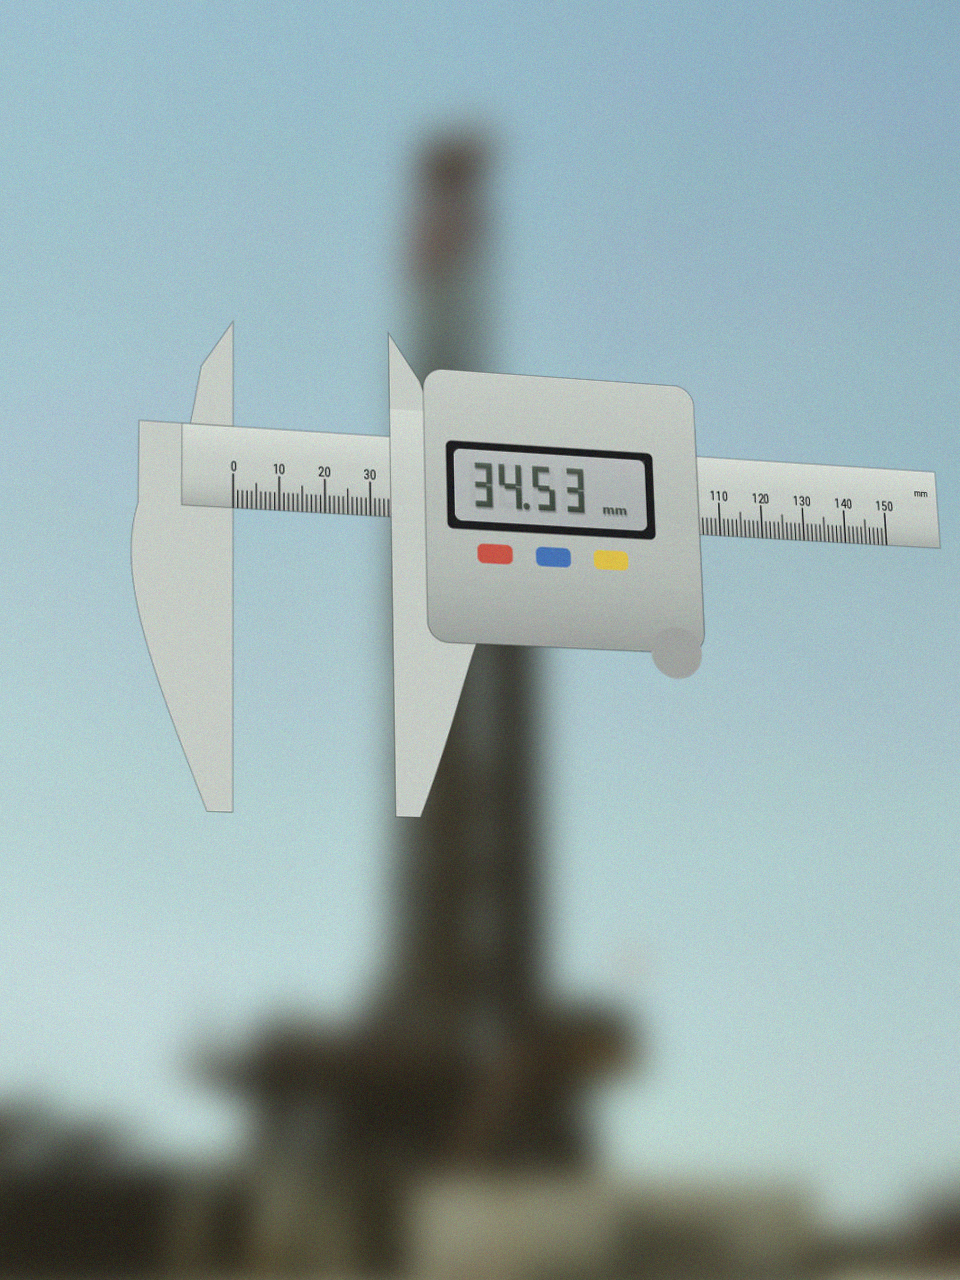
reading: mm 34.53
